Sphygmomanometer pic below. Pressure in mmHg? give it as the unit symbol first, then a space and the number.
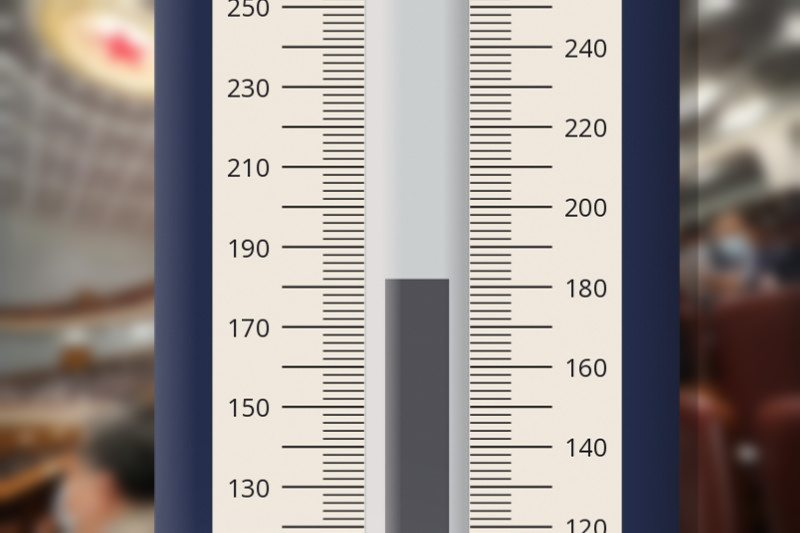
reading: mmHg 182
